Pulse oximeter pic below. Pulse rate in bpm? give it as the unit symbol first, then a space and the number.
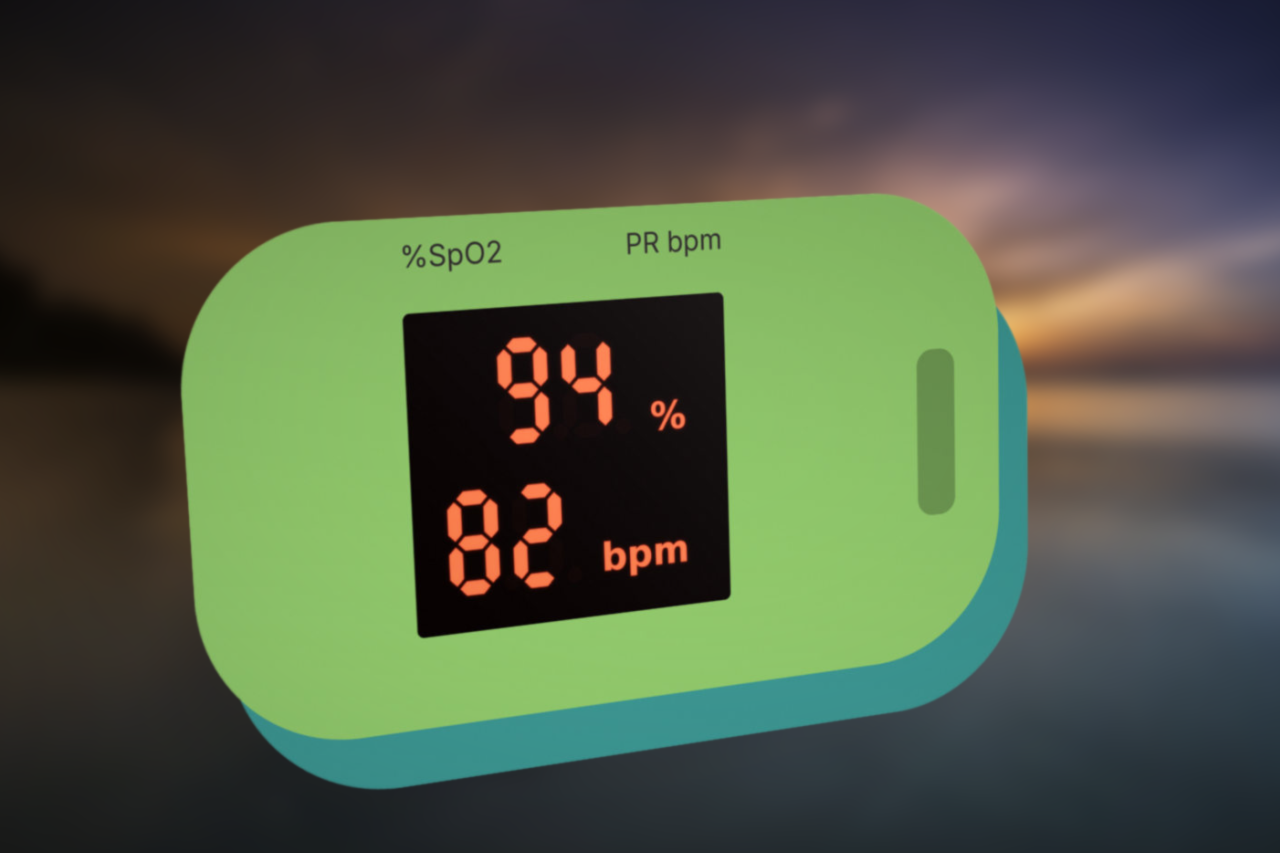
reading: bpm 82
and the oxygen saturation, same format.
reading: % 94
